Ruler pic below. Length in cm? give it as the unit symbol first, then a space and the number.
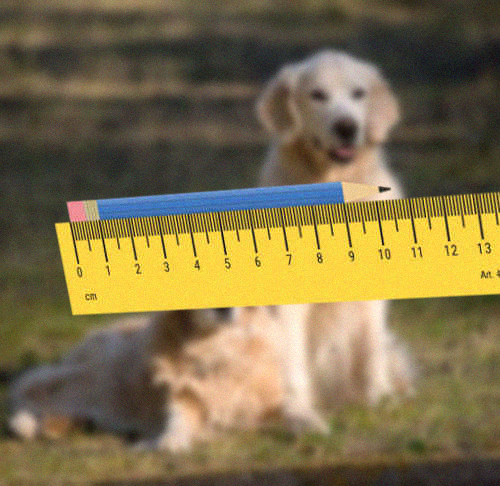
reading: cm 10.5
